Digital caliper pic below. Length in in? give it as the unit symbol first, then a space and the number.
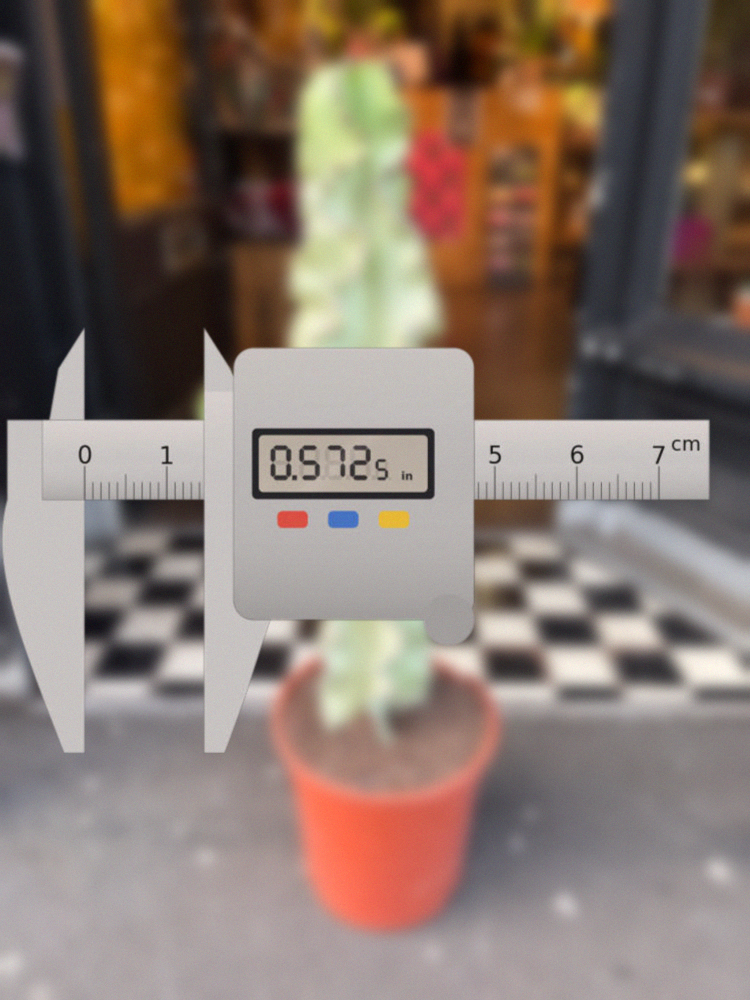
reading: in 0.5725
